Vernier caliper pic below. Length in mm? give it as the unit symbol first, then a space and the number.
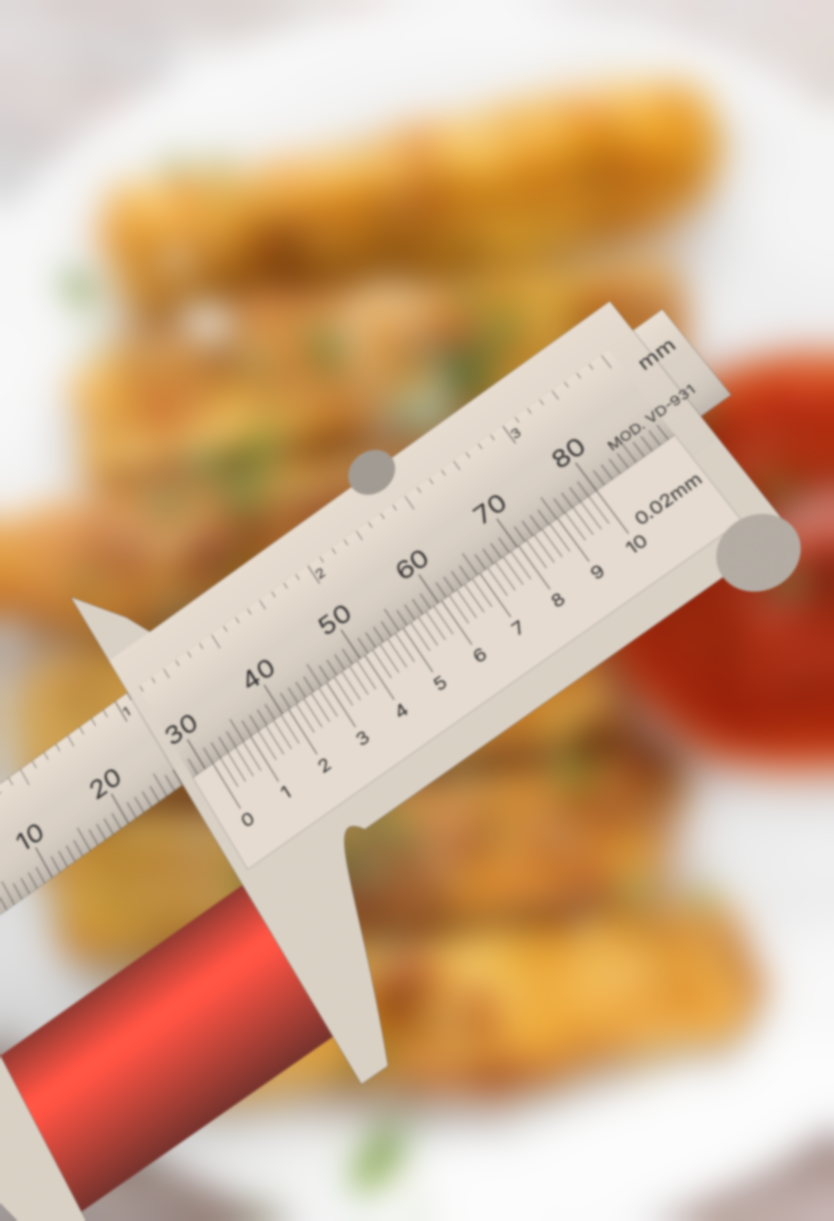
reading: mm 31.0
